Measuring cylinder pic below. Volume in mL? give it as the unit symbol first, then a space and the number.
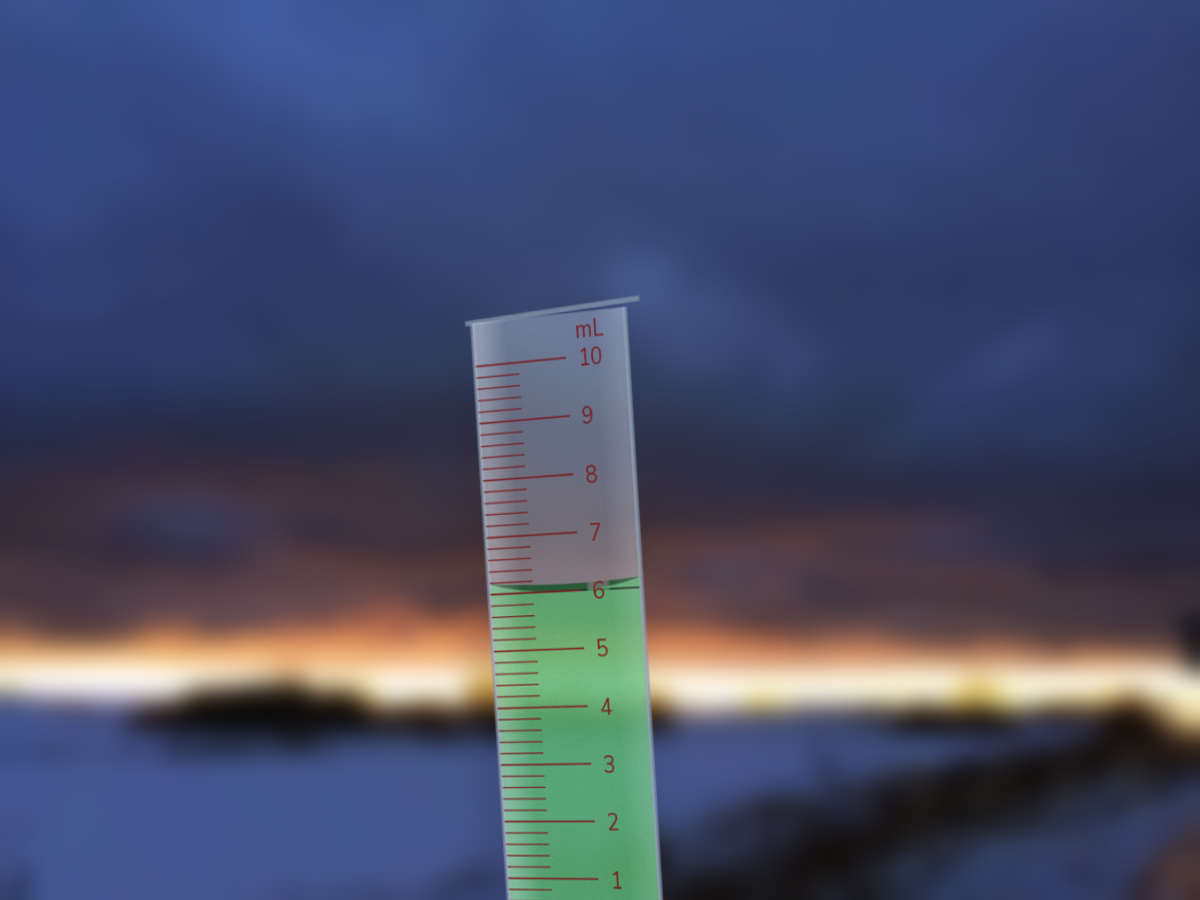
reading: mL 6
